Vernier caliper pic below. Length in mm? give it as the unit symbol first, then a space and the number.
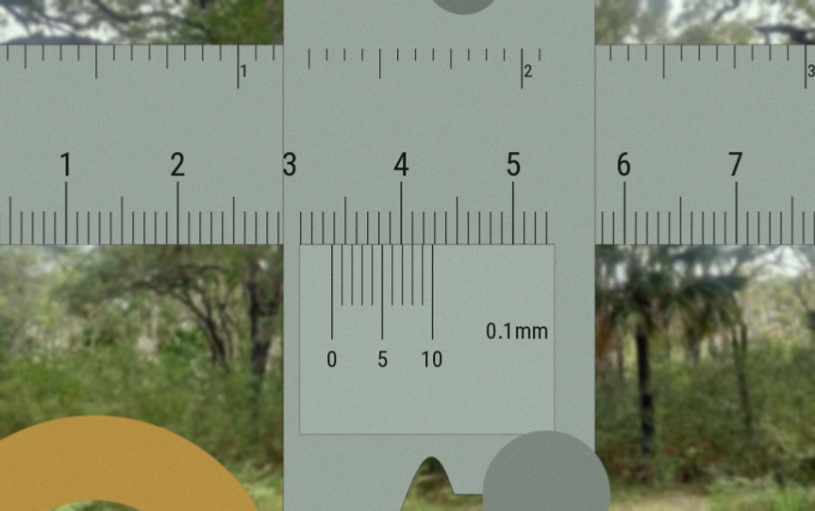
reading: mm 33.8
